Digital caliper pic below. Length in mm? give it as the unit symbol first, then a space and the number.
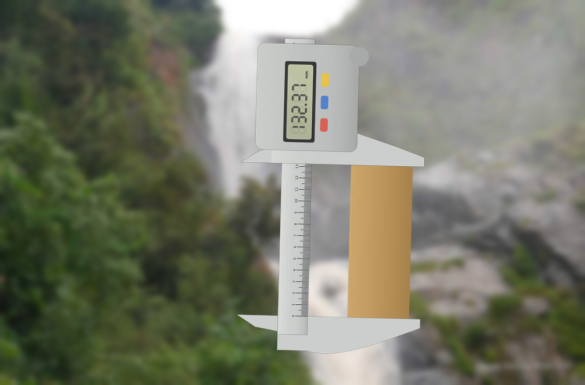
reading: mm 132.37
